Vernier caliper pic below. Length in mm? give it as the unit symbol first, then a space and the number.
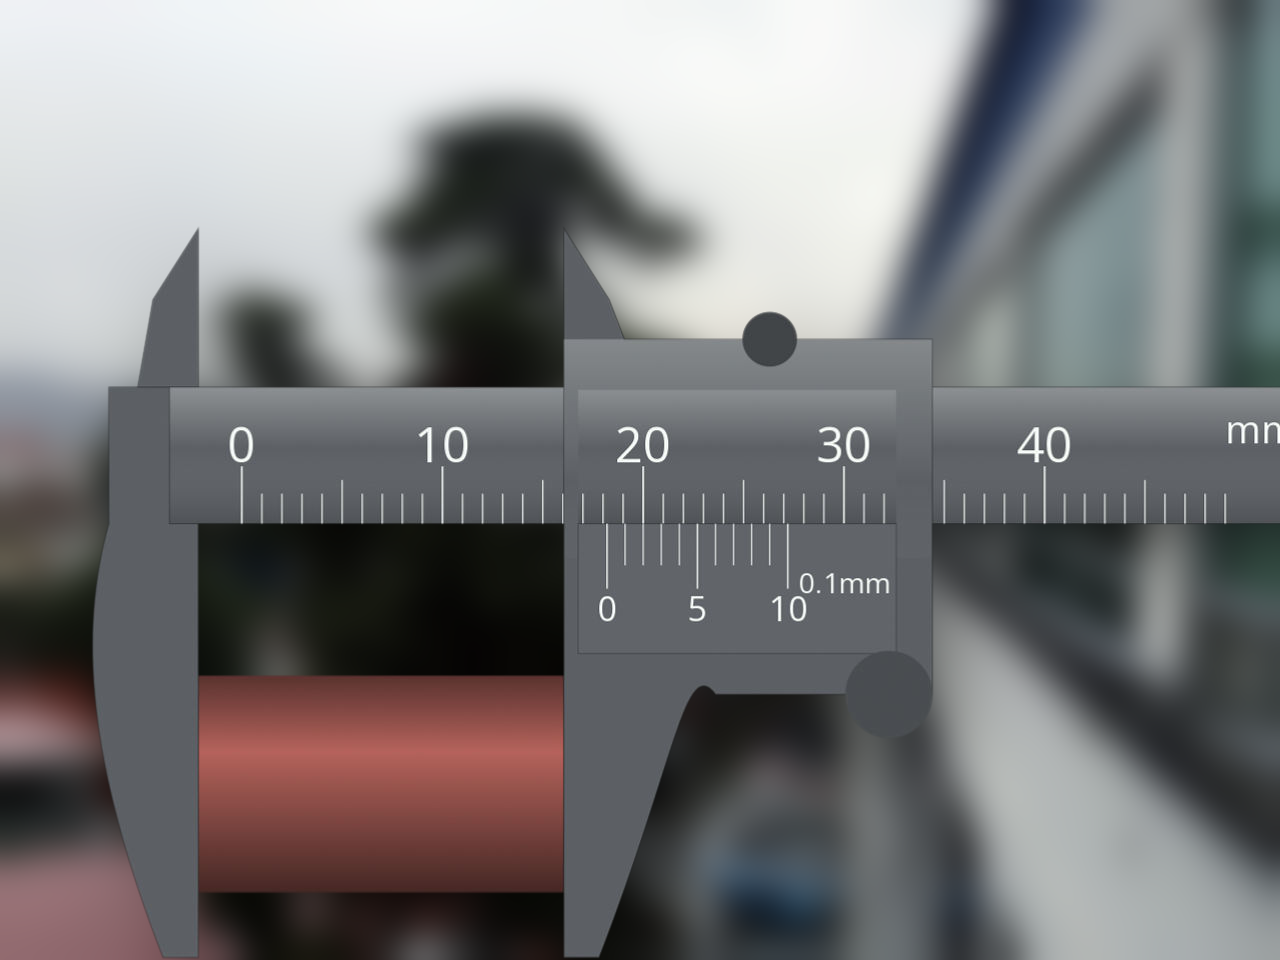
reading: mm 18.2
